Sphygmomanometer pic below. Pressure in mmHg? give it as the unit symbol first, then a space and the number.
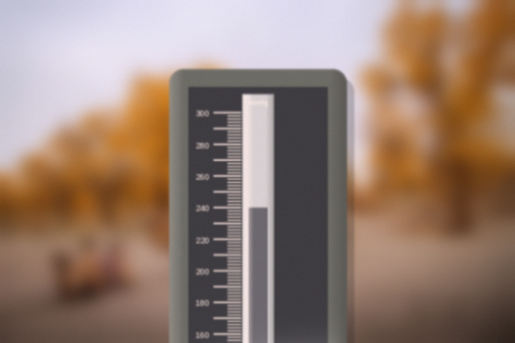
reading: mmHg 240
